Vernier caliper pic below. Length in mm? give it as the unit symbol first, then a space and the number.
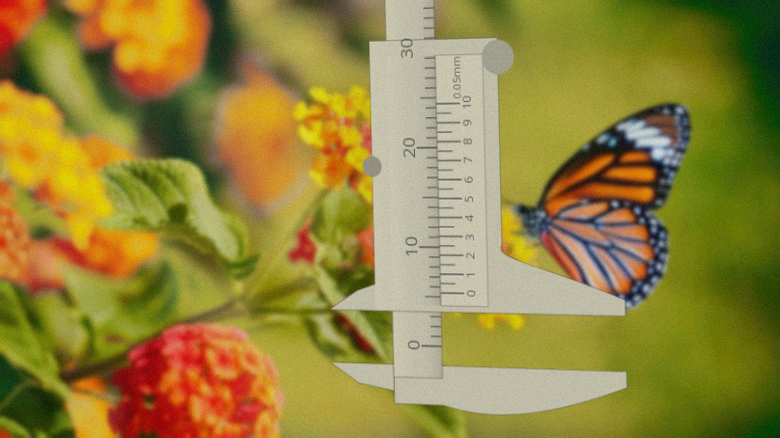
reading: mm 5.4
